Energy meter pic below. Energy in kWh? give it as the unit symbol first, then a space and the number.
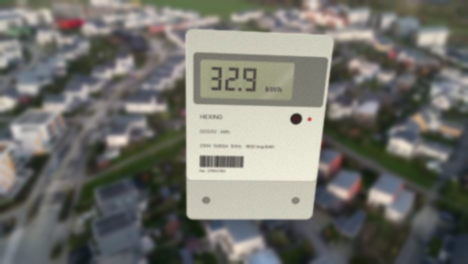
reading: kWh 32.9
